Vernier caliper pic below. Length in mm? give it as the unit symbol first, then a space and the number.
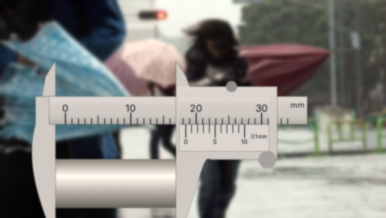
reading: mm 18.4
